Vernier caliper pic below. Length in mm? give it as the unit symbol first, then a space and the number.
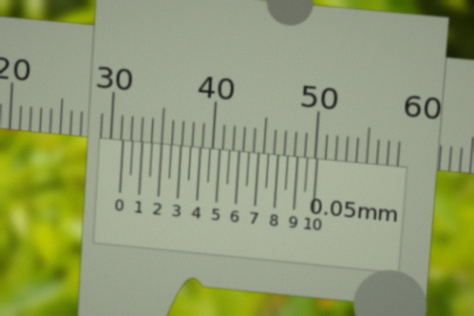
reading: mm 31.2
